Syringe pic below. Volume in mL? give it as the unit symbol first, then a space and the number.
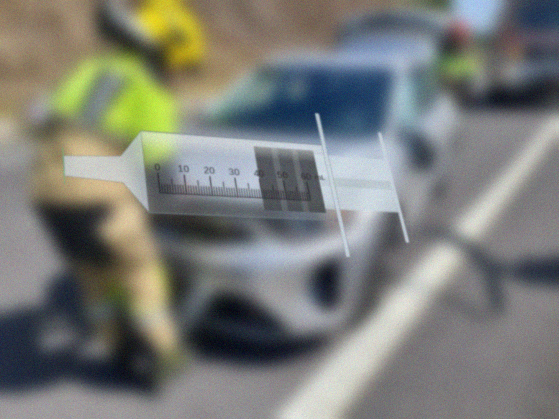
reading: mL 40
